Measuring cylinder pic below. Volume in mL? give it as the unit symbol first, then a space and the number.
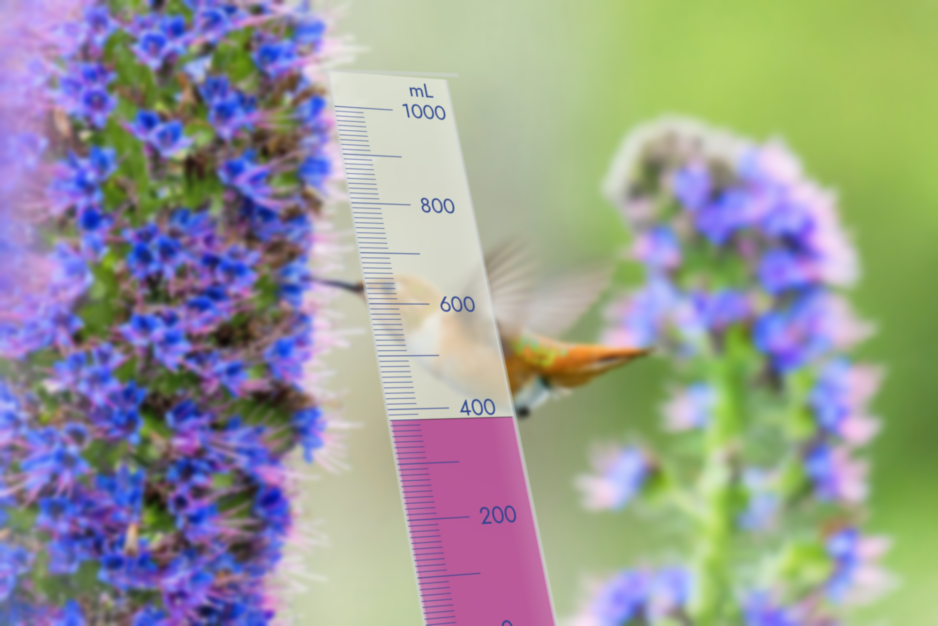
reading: mL 380
